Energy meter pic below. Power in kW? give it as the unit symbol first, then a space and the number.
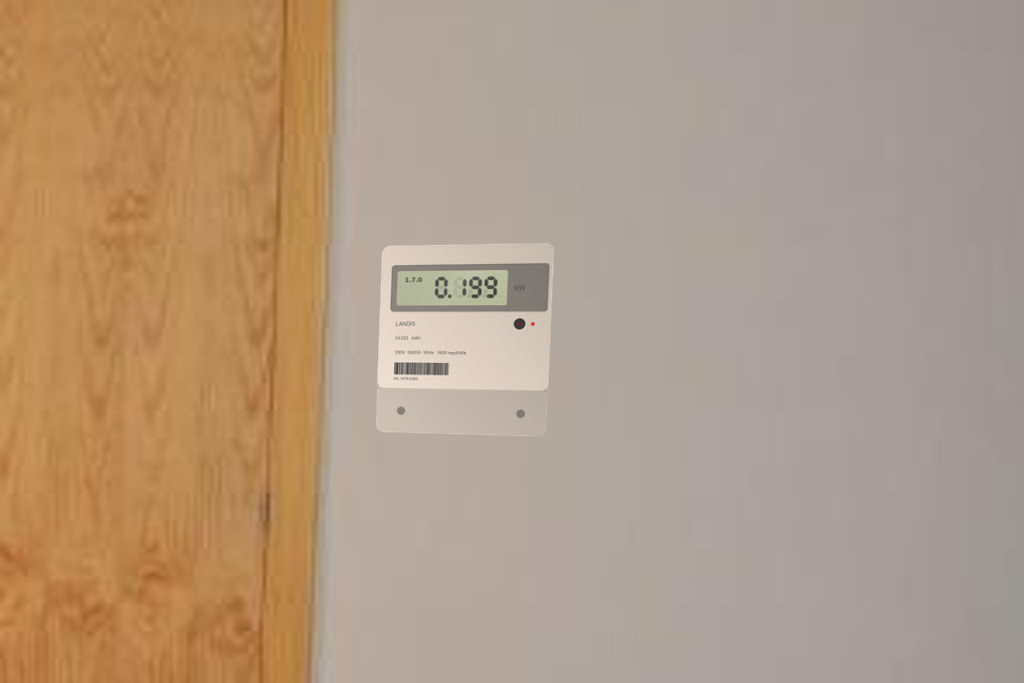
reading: kW 0.199
